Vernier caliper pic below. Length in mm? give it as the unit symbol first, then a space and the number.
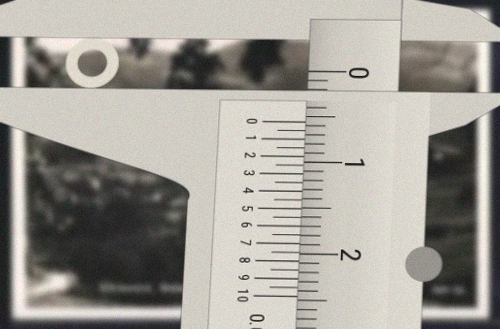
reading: mm 5.6
